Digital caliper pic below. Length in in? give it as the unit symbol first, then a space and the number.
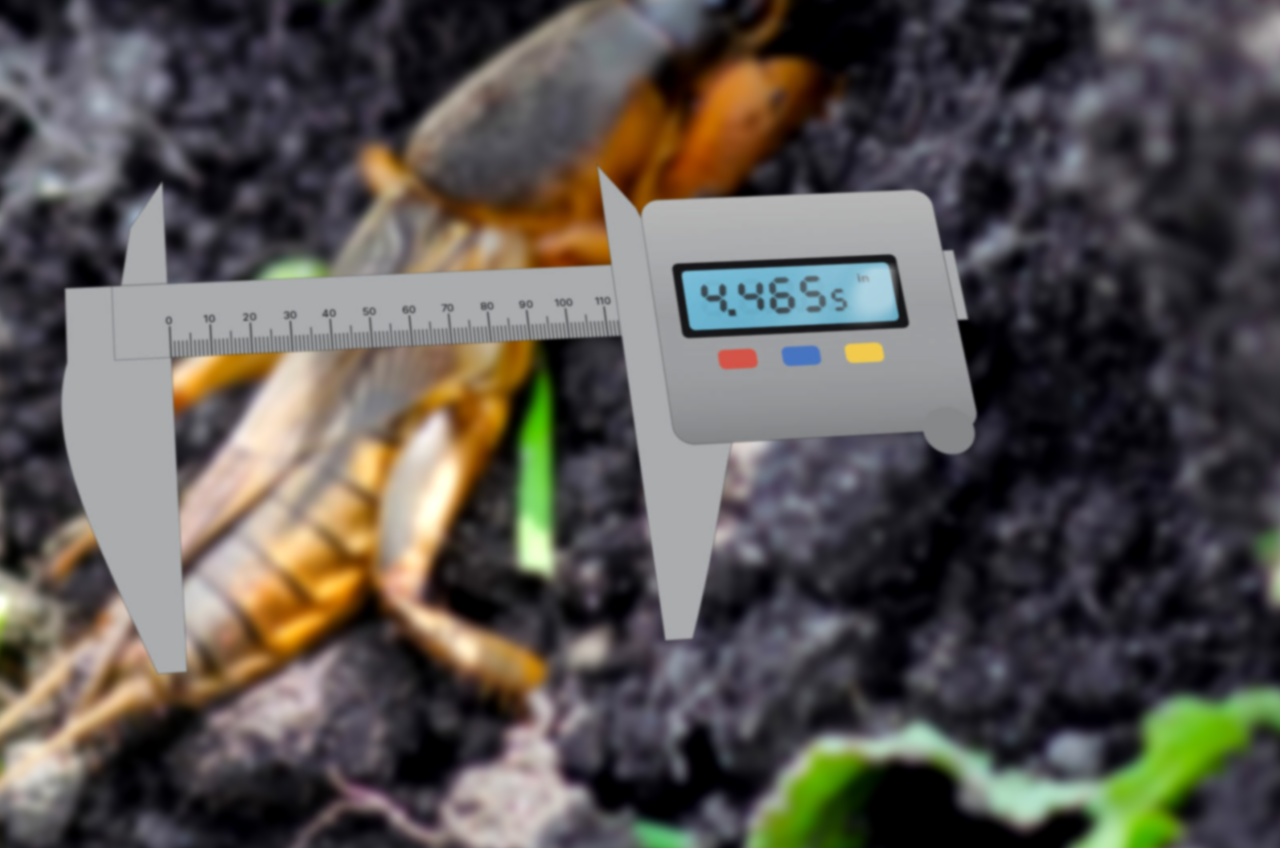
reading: in 4.4655
